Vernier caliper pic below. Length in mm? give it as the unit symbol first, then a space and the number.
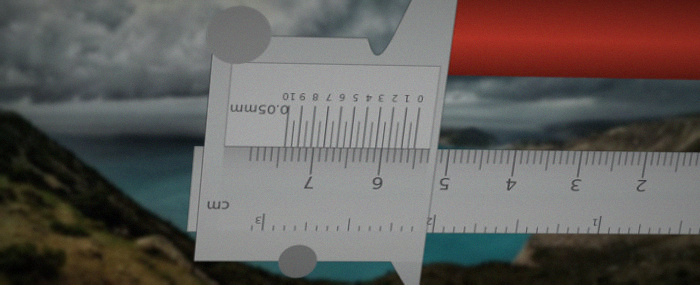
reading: mm 55.2
